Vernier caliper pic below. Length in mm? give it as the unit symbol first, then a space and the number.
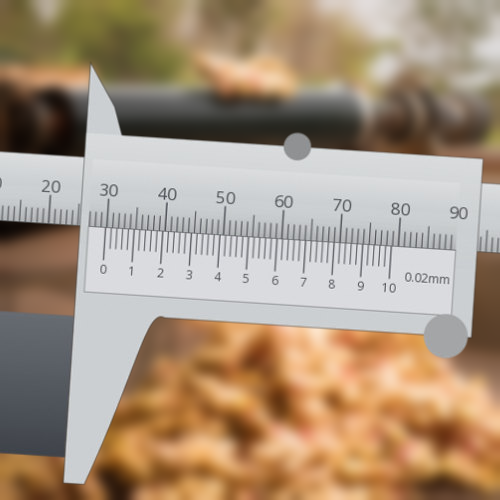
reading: mm 29.8
